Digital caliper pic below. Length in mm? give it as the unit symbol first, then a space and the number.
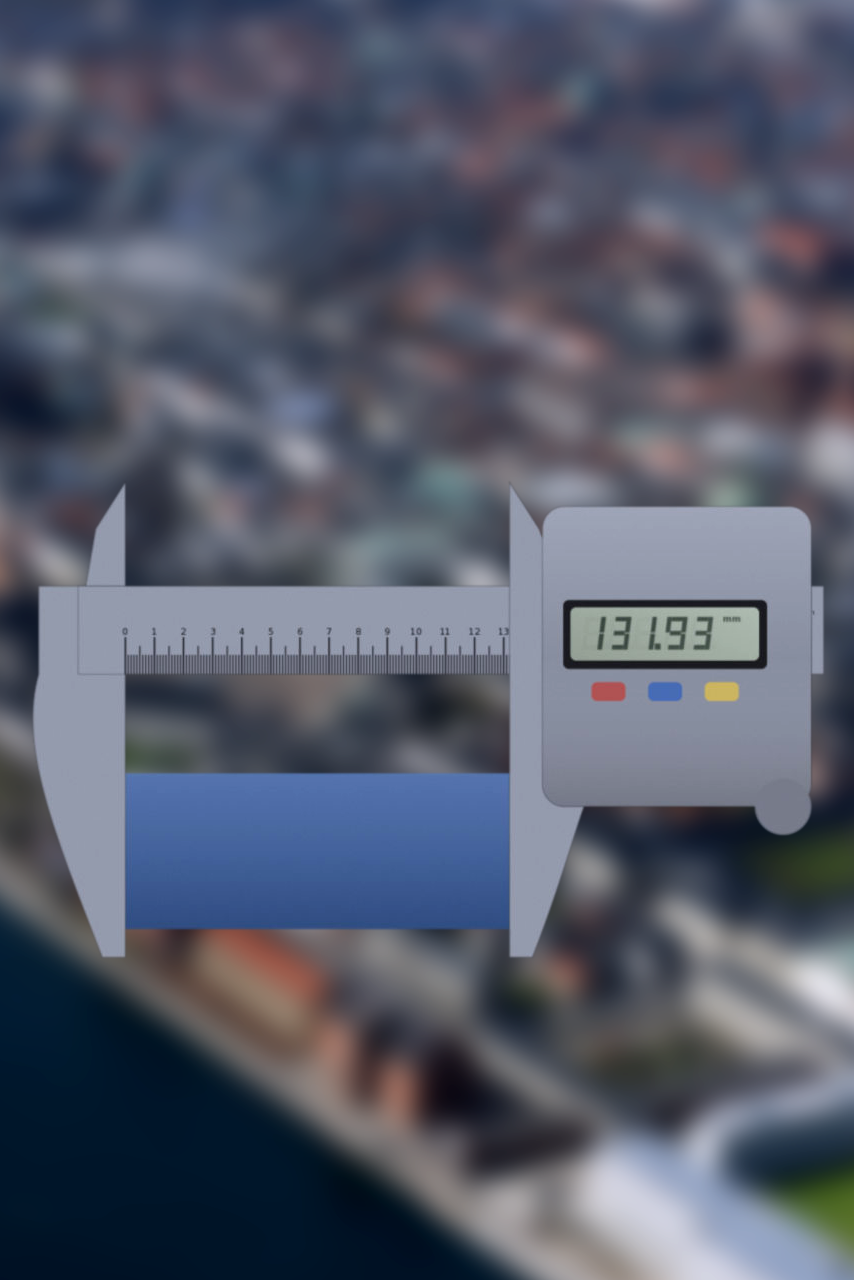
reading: mm 131.93
